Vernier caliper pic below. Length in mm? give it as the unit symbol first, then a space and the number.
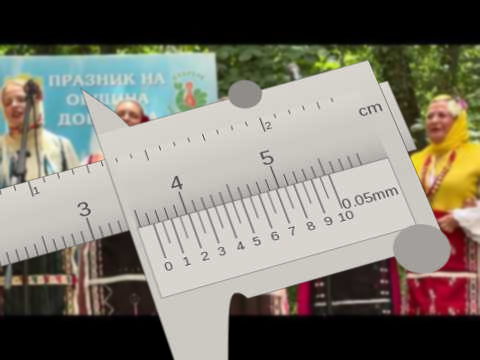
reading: mm 36.4
